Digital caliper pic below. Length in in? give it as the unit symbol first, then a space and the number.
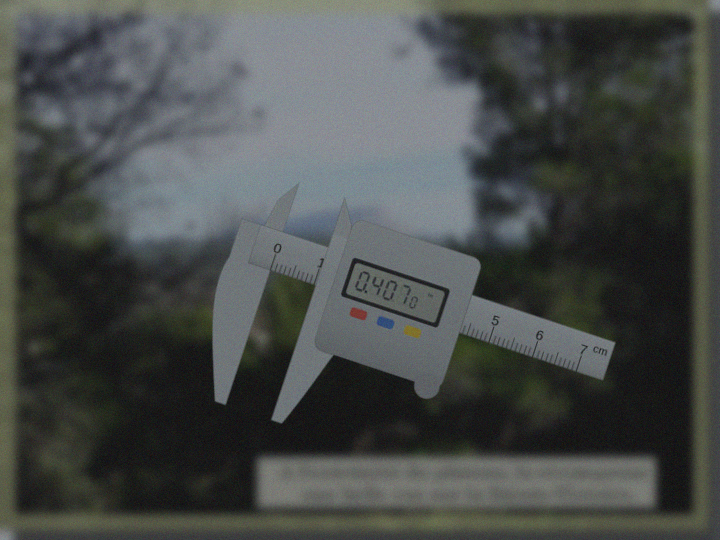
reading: in 0.4070
